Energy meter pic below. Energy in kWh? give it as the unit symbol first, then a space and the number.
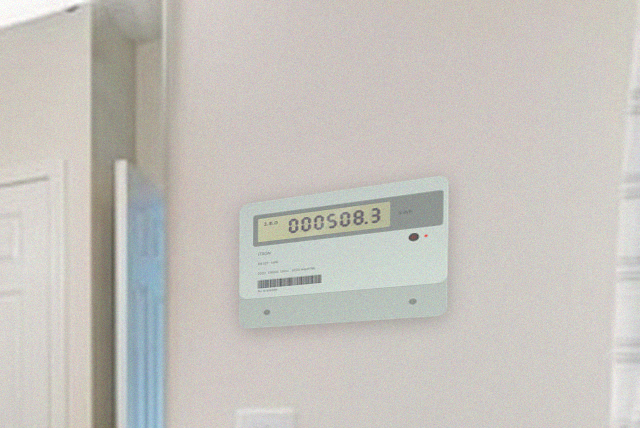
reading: kWh 508.3
